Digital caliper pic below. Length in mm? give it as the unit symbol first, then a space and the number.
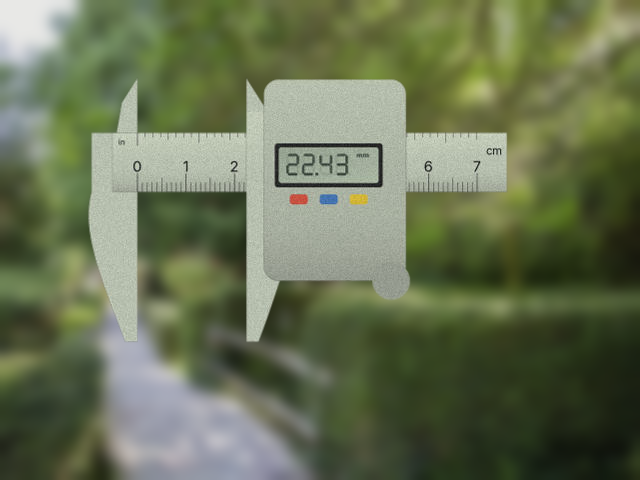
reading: mm 22.43
